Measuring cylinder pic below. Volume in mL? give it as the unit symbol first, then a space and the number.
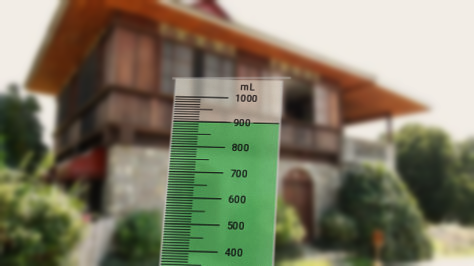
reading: mL 900
